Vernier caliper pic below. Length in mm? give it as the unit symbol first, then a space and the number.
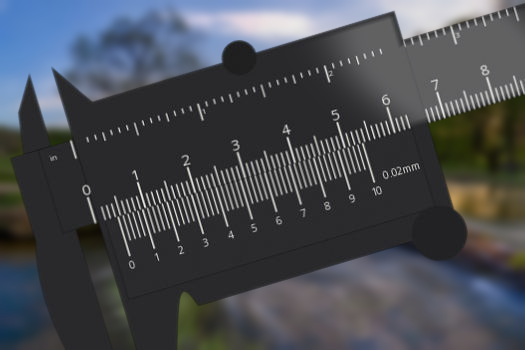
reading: mm 4.5
